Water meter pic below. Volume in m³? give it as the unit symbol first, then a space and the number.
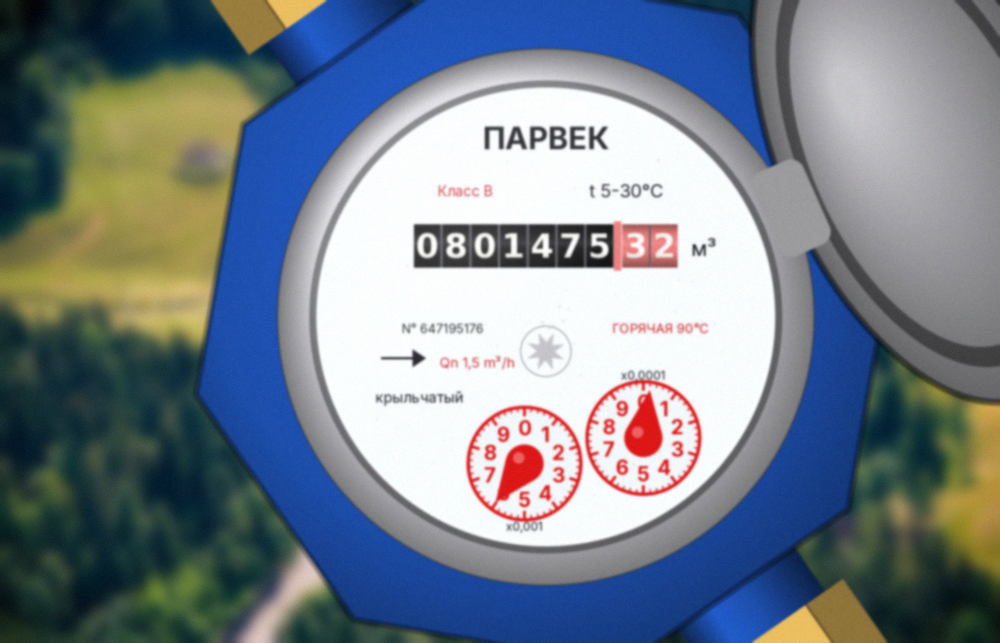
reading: m³ 801475.3260
